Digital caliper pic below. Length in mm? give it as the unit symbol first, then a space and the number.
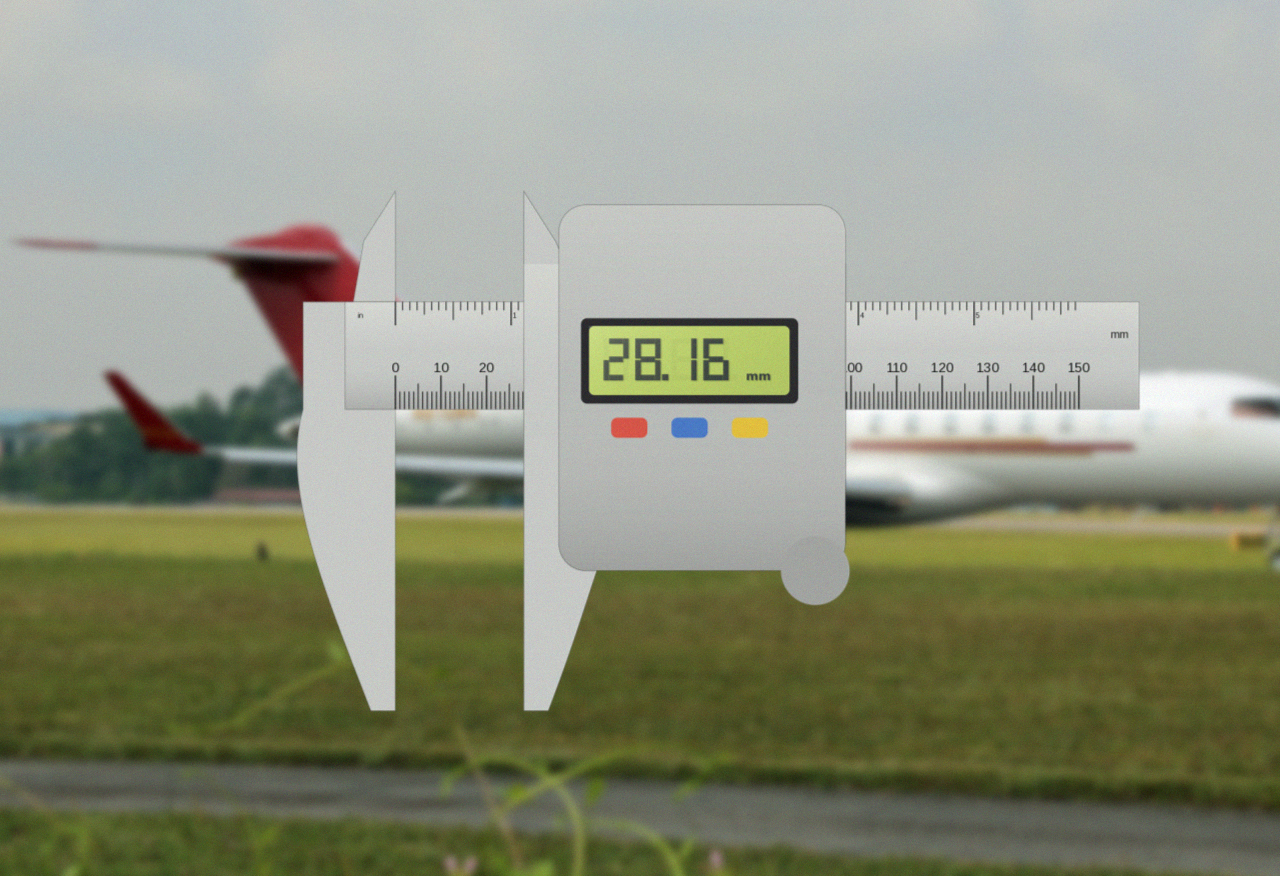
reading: mm 28.16
